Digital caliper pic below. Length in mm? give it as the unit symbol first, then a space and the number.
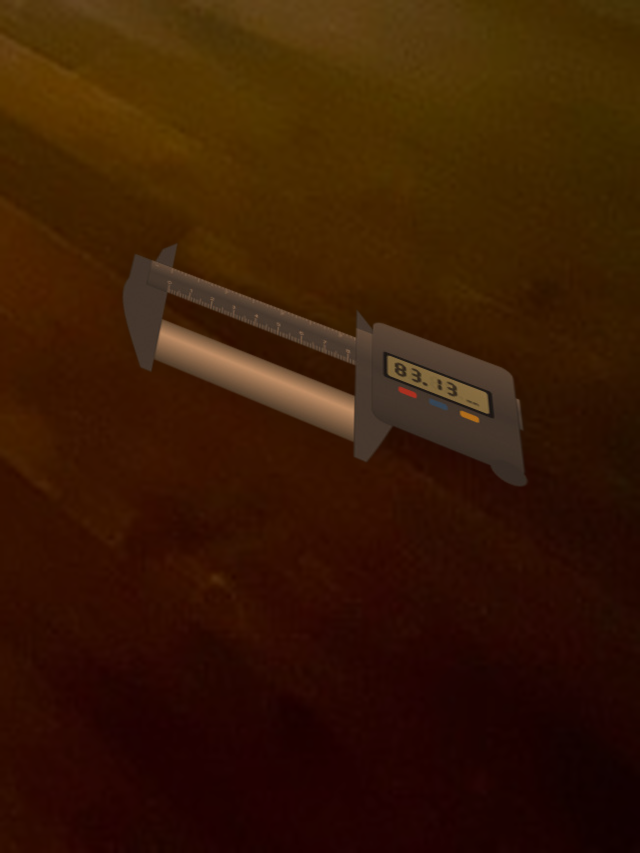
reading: mm 83.13
